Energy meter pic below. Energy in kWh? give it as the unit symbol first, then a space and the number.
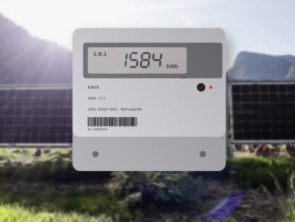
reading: kWh 1584
